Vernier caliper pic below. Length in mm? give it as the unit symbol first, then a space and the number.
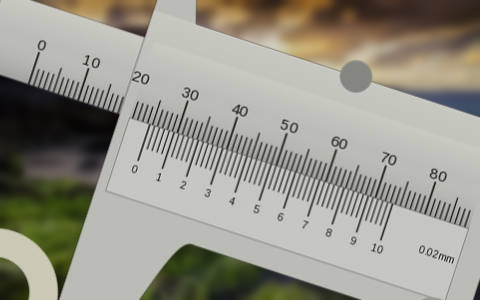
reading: mm 24.5
